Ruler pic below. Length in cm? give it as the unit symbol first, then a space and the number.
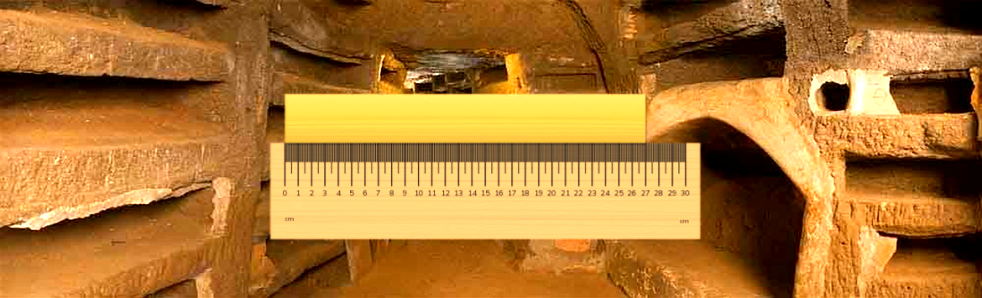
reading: cm 27
